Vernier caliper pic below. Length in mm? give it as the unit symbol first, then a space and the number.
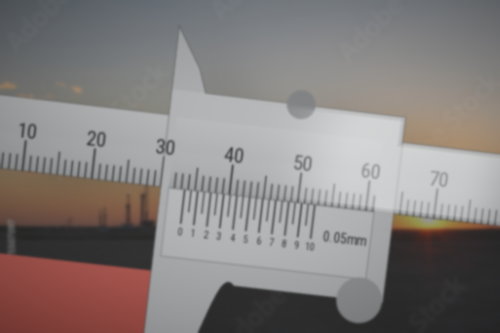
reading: mm 33.5
